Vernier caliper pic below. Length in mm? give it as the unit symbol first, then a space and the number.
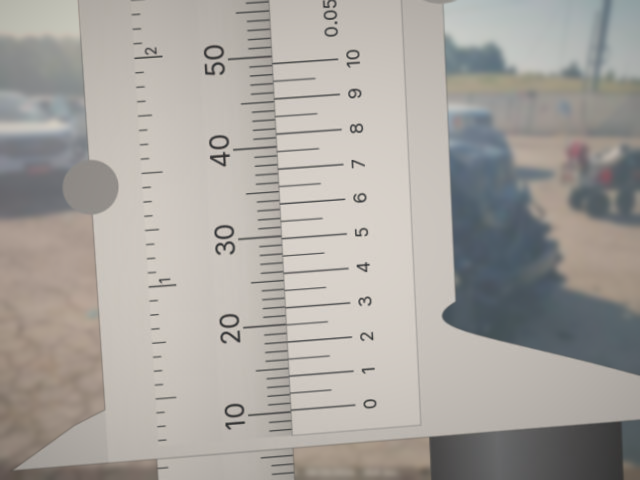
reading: mm 10.2
